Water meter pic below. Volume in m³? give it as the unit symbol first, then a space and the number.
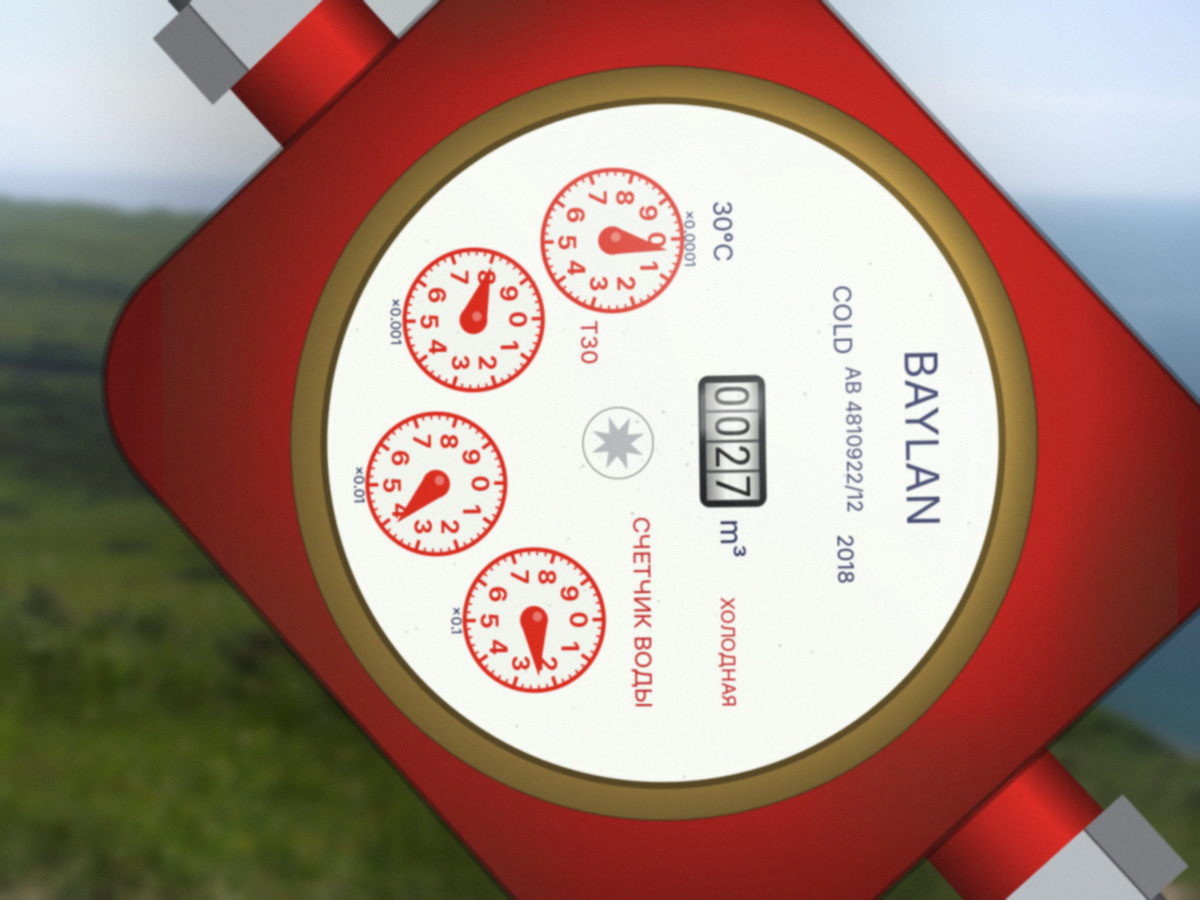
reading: m³ 27.2380
